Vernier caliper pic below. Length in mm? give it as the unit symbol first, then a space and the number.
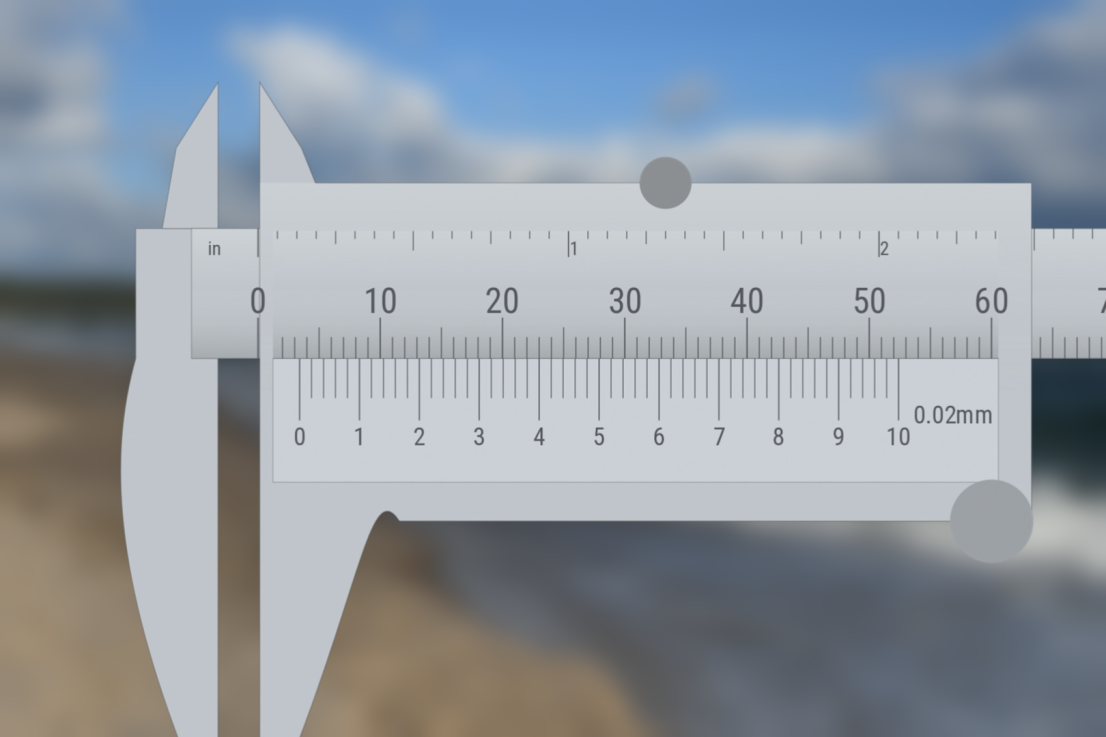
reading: mm 3.4
